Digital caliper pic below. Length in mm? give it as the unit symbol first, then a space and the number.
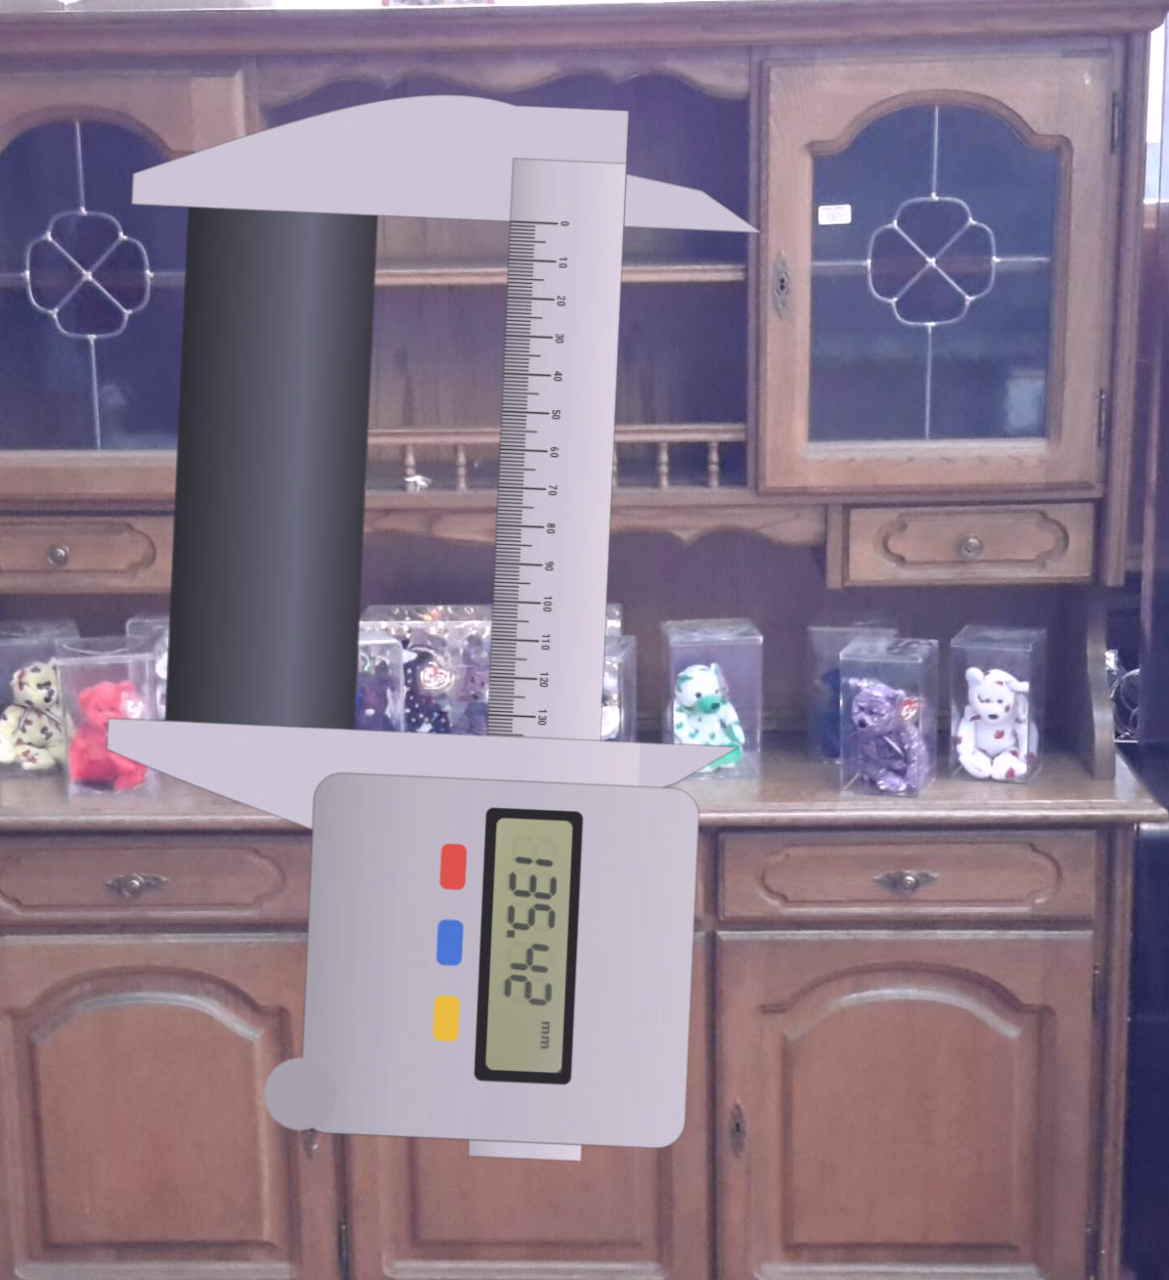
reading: mm 135.42
